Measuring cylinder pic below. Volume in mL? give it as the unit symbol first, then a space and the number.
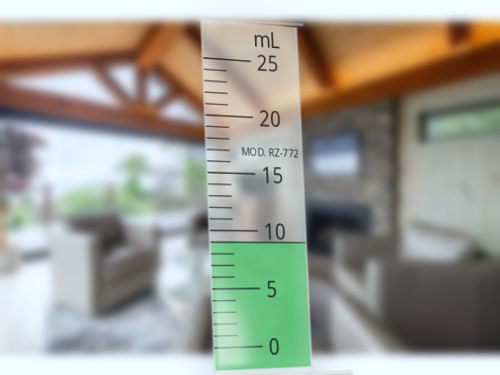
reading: mL 9
